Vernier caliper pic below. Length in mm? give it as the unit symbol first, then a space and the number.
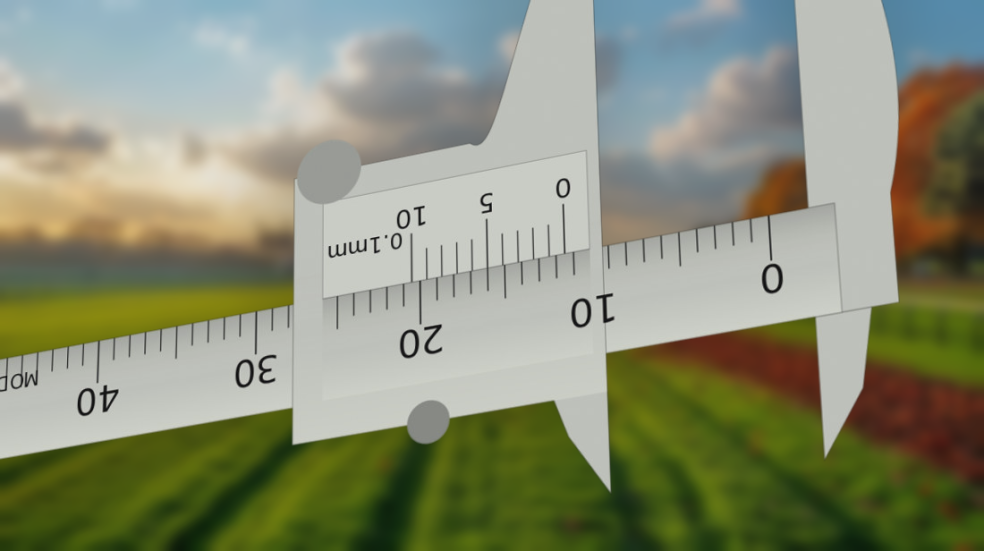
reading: mm 11.5
